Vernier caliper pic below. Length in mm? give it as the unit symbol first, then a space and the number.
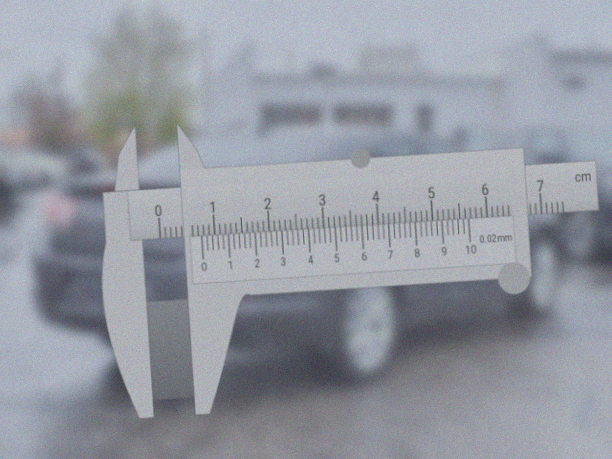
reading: mm 7.6
